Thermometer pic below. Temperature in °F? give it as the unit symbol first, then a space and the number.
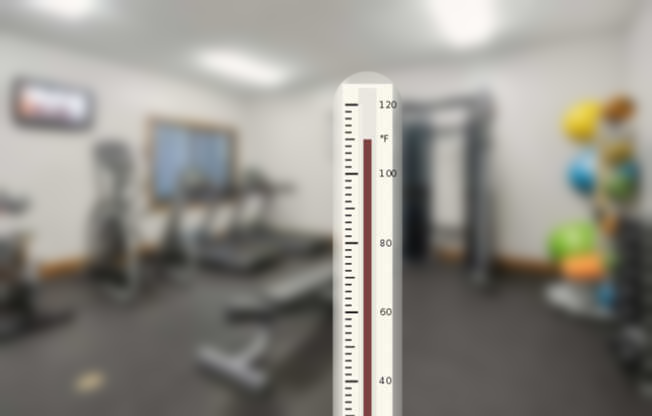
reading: °F 110
